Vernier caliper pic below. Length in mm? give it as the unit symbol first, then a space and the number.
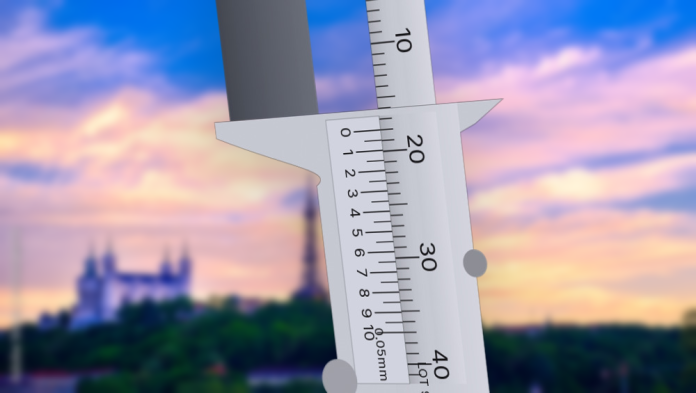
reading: mm 18.0
